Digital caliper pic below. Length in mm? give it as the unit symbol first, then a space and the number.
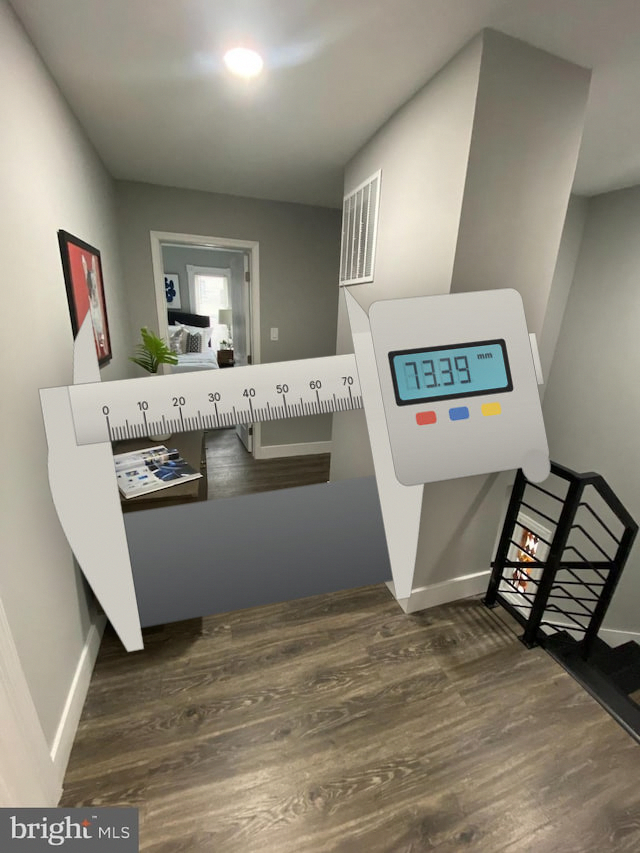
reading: mm 73.39
